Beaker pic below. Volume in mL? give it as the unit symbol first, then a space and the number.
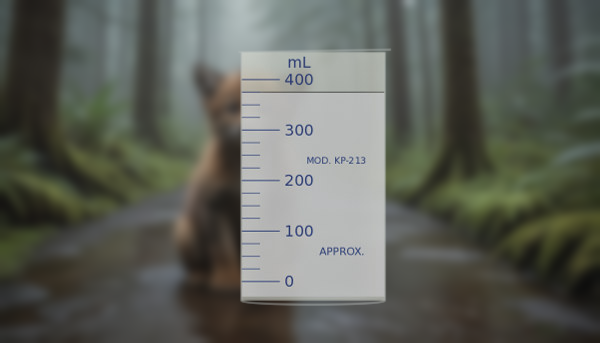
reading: mL 375
